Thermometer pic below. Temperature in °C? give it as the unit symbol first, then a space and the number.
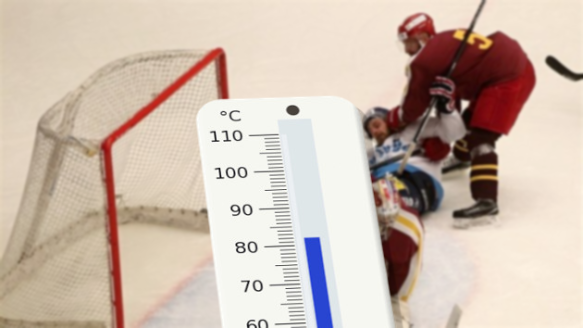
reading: °C 82
